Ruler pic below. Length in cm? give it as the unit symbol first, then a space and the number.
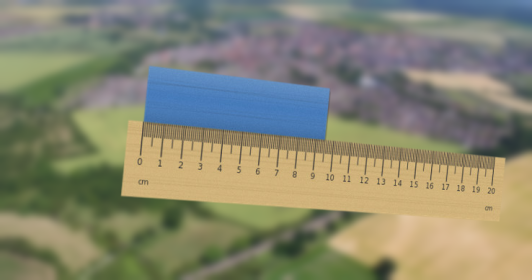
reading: cm 9.5
